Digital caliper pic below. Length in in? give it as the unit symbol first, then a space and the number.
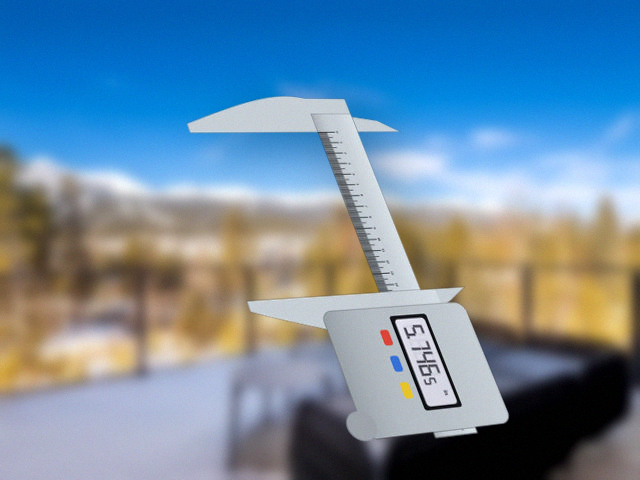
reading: in 5.7465
